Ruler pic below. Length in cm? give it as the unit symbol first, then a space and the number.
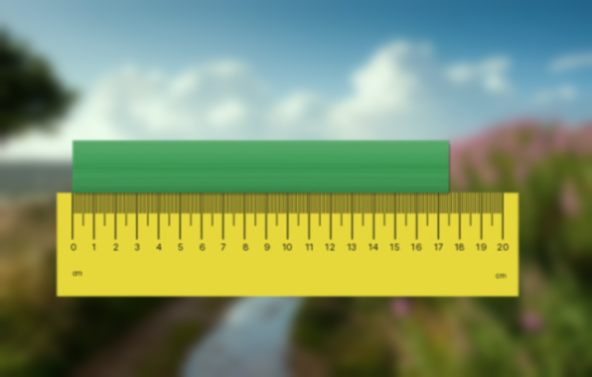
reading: cm 17.5
